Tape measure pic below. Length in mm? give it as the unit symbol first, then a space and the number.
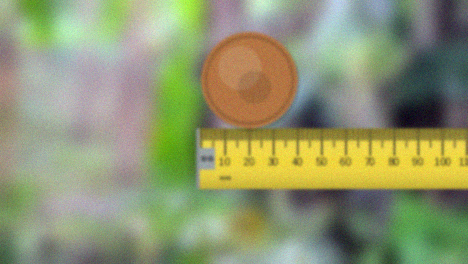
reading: mm 40
